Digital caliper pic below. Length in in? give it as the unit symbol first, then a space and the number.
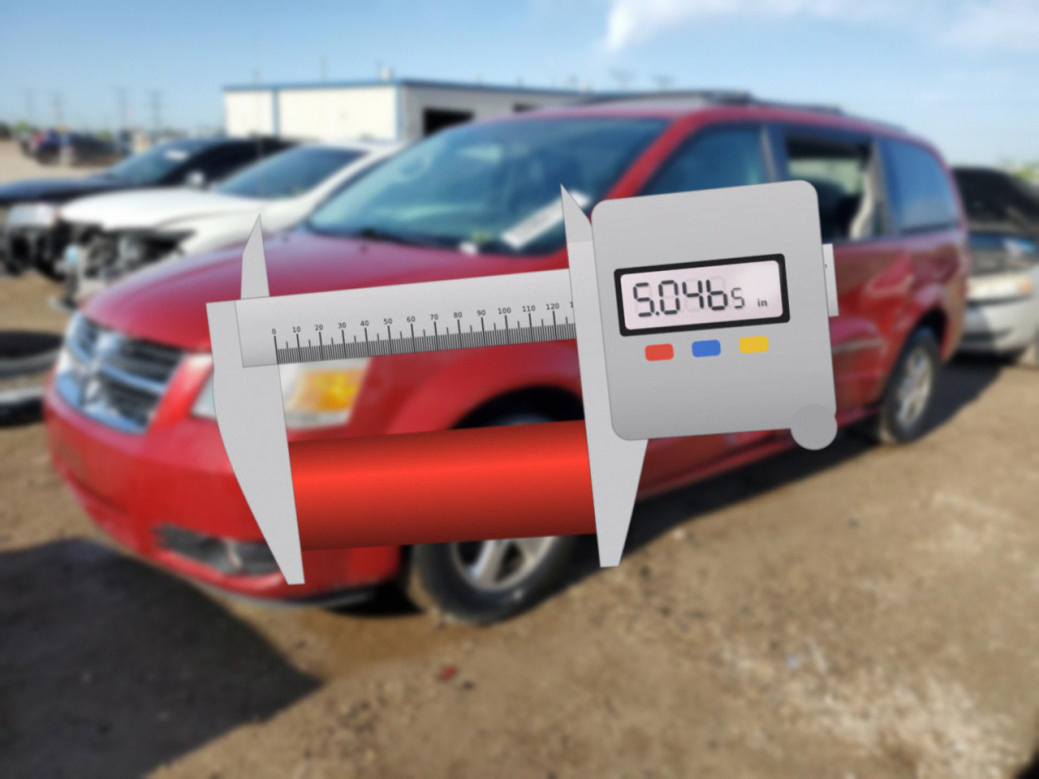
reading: in 5.0465
